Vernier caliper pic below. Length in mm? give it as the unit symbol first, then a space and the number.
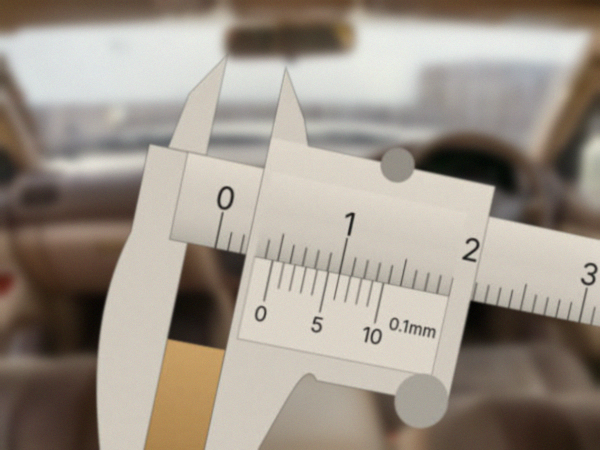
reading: mm 4.6
